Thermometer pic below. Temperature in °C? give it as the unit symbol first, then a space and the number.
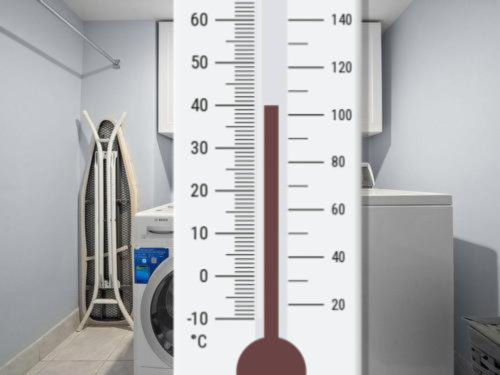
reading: °C 40
